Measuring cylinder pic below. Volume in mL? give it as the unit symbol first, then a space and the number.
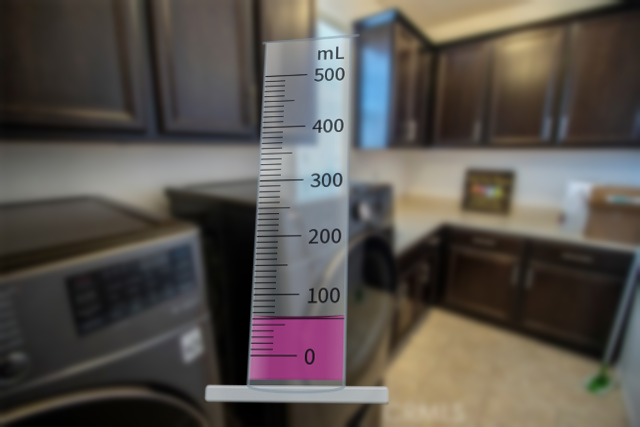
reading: mL 60
